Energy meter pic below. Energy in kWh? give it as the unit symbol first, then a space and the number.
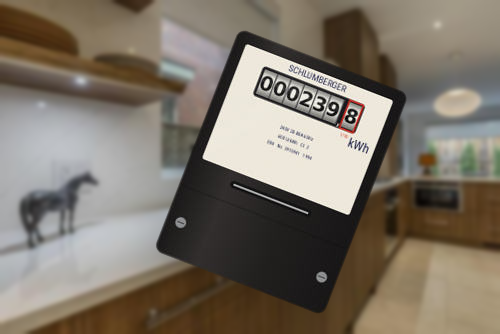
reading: kWh 239.8
